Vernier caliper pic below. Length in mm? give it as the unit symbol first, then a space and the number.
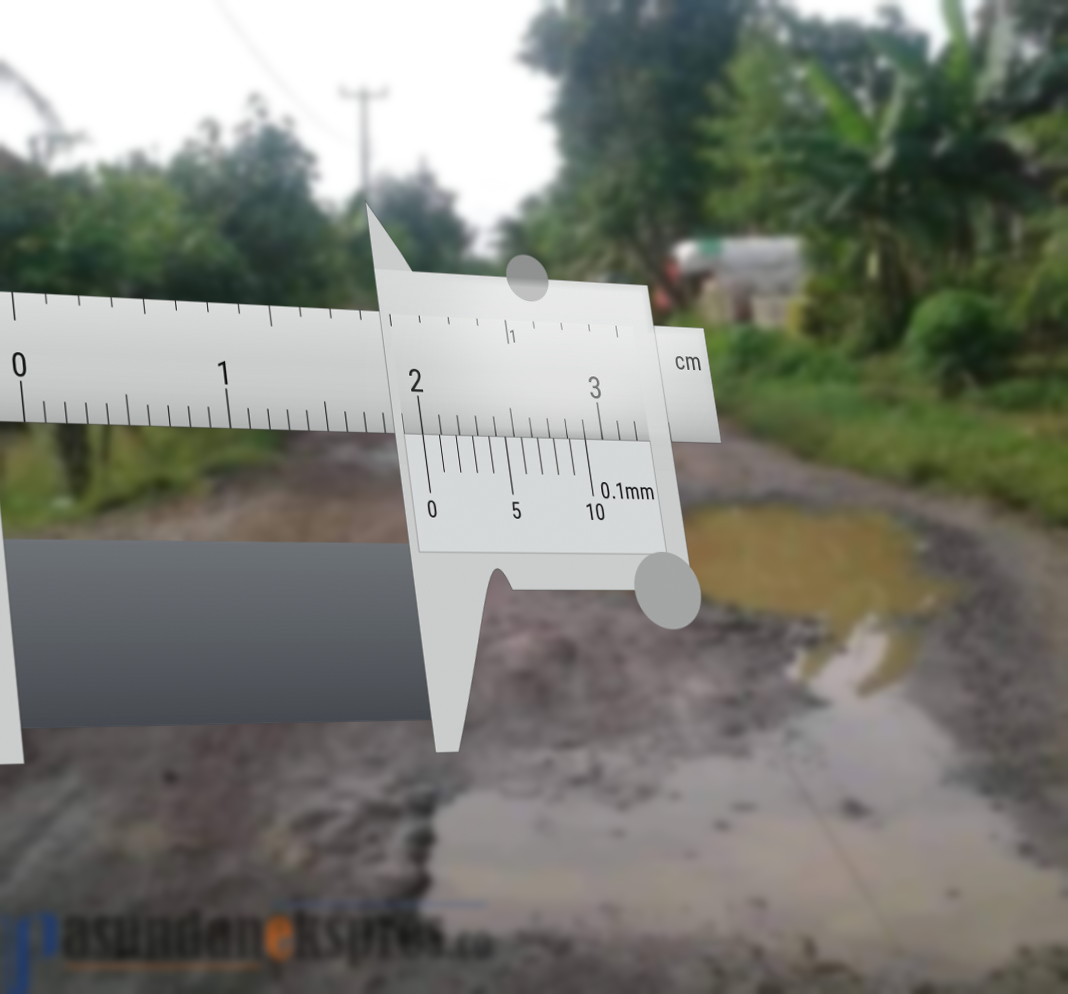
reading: mm 20.0
